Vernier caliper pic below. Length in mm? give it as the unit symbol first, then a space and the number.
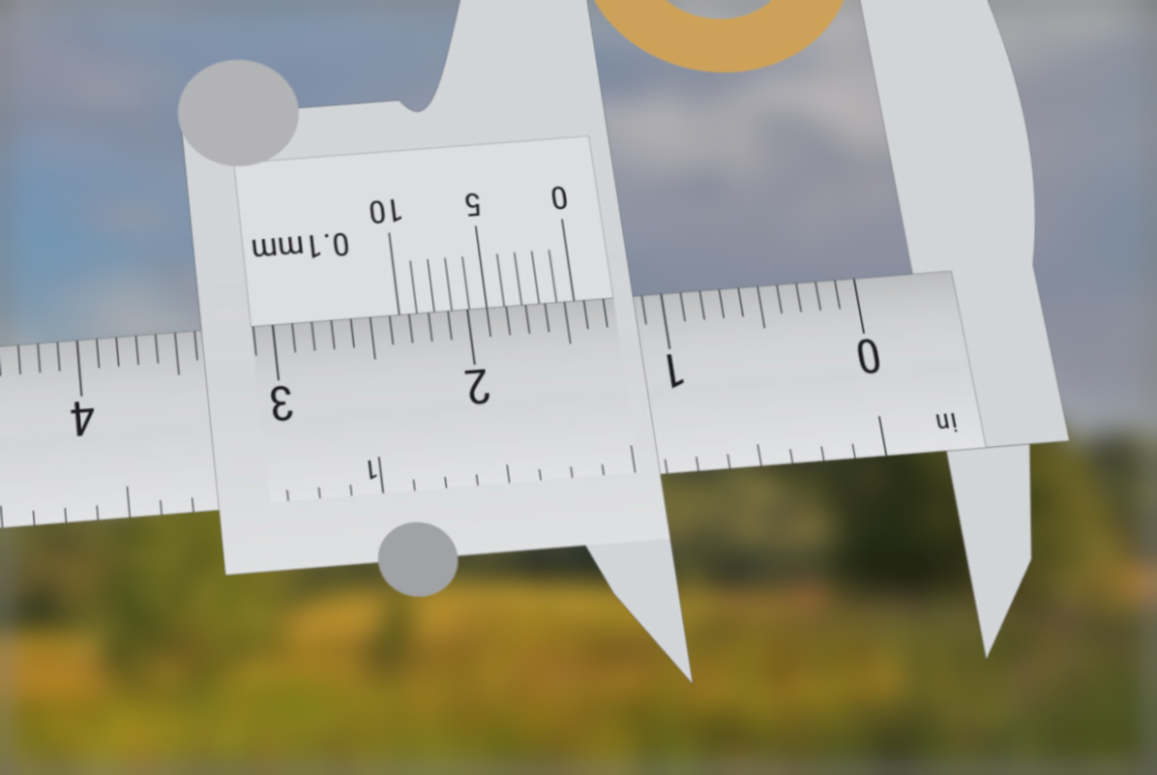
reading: mm 14.5
